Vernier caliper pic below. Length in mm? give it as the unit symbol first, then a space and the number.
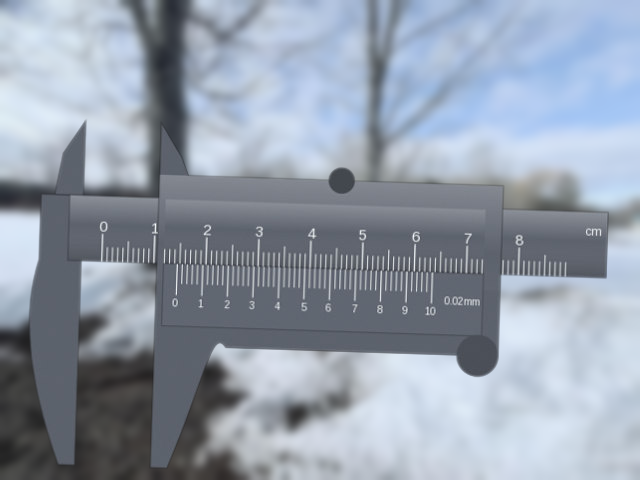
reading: mm 14.5
